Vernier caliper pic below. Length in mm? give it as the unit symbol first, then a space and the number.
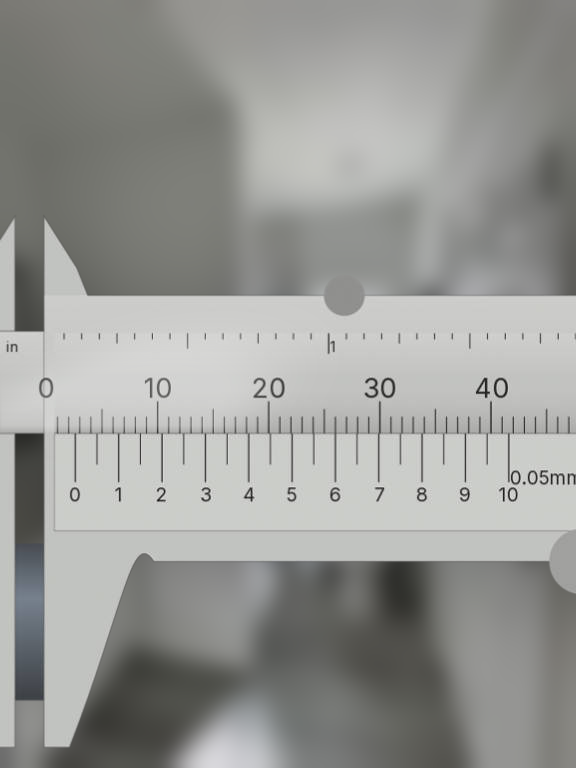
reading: mm 2.6
